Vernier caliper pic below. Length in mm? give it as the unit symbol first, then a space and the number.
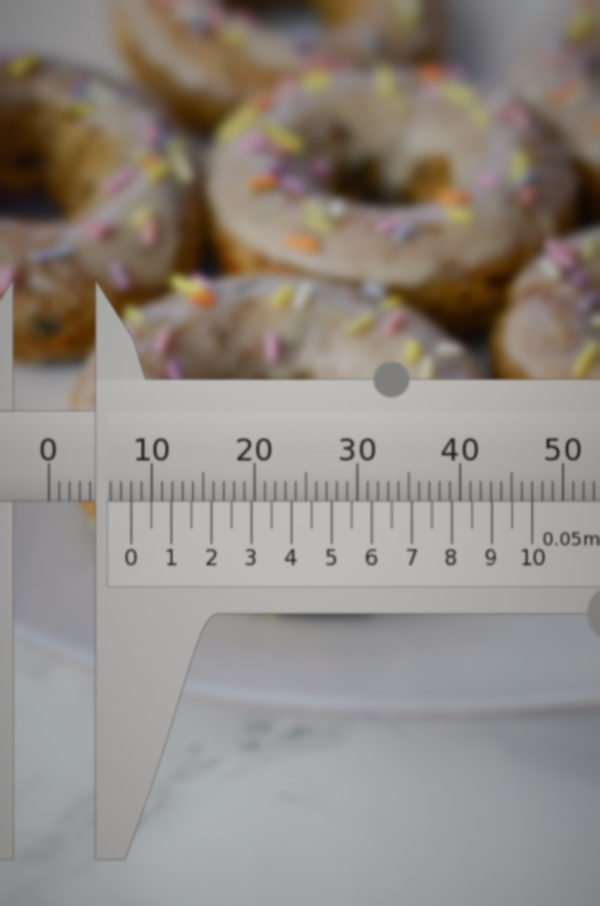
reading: mm 8.0
